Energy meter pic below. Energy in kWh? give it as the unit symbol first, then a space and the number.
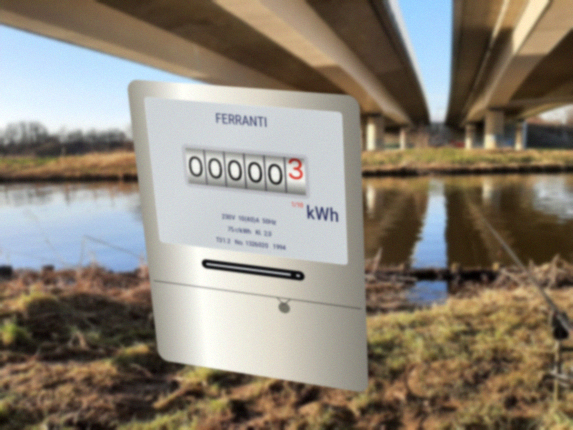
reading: kWh 0.3
